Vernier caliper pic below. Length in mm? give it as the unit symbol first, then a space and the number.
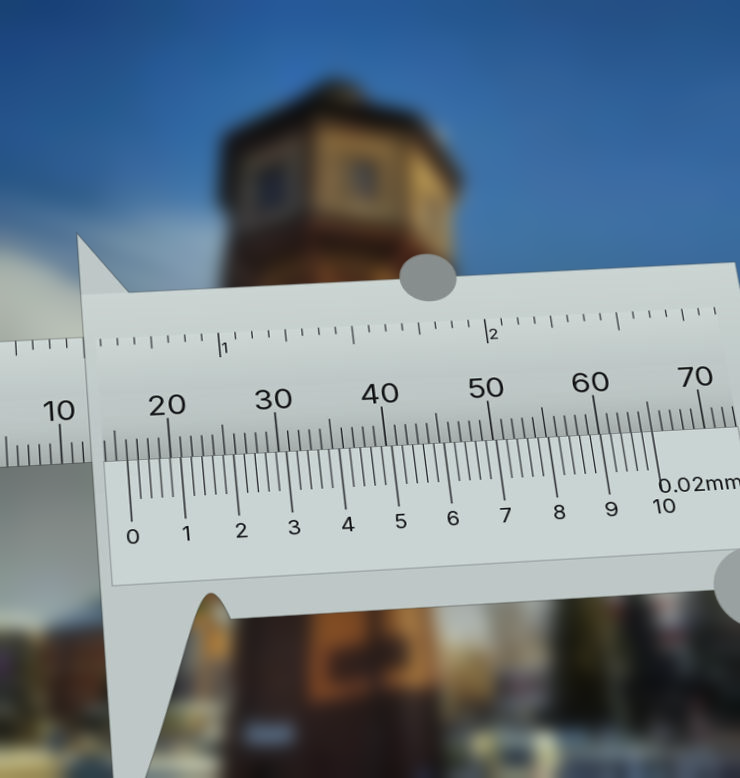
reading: mm 16.0
